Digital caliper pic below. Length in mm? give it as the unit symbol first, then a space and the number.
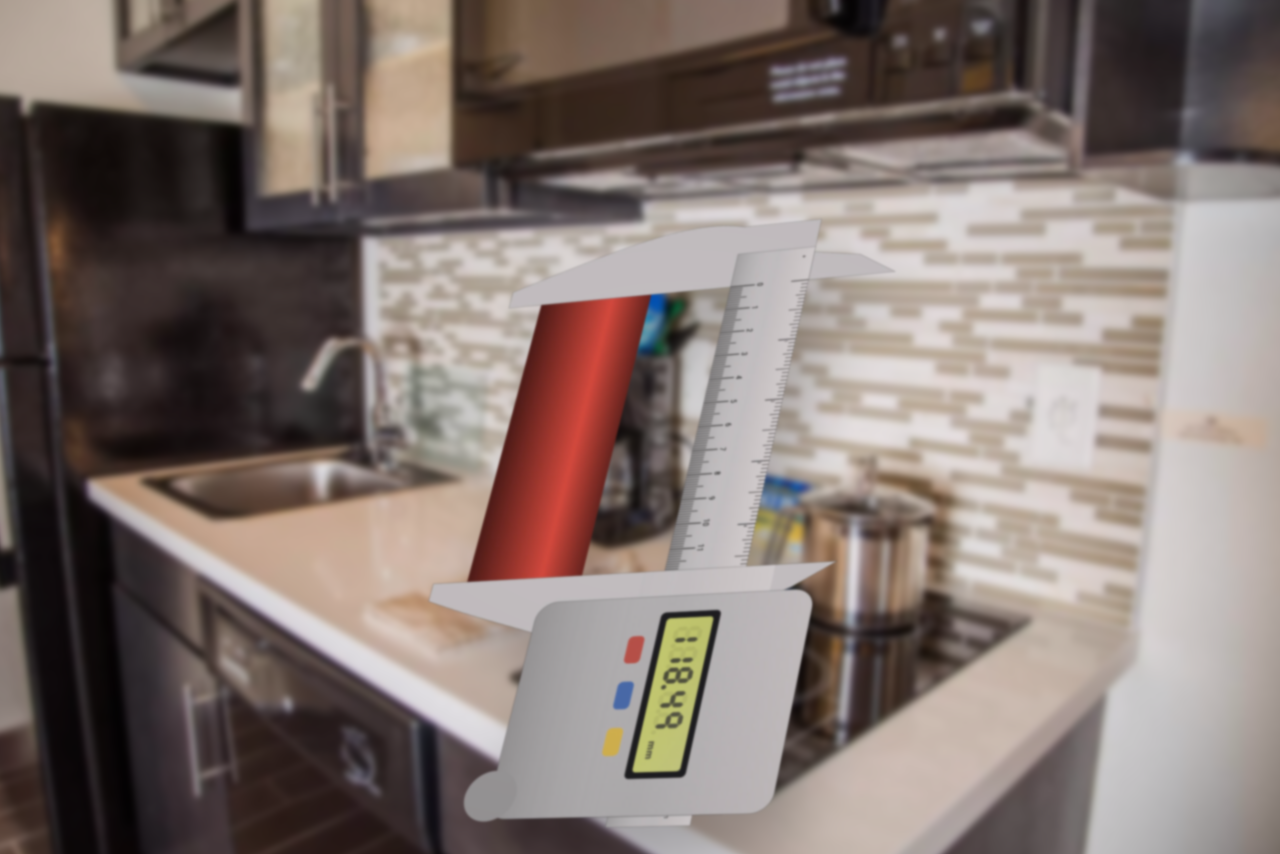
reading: mm 118.49
